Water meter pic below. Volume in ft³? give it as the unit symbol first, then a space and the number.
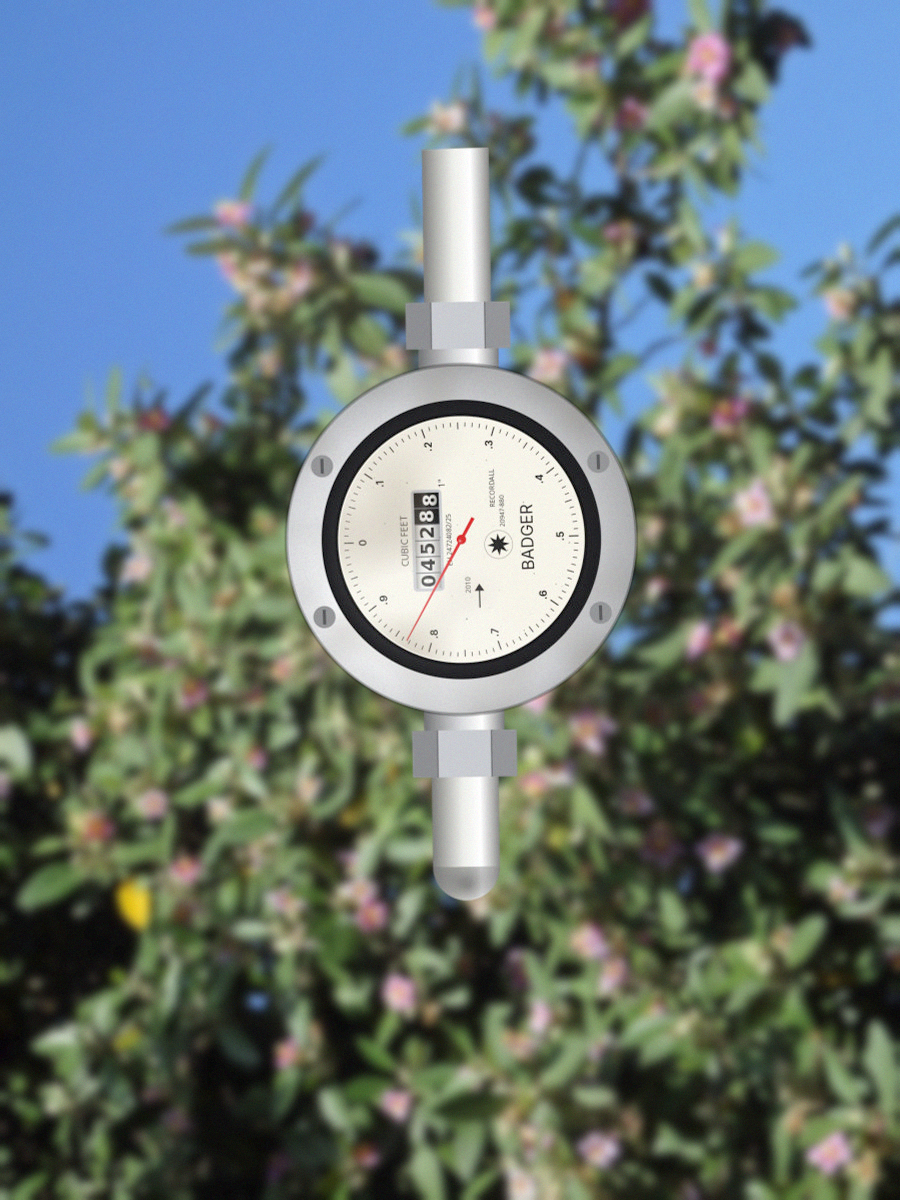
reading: ft³ 45287.83
